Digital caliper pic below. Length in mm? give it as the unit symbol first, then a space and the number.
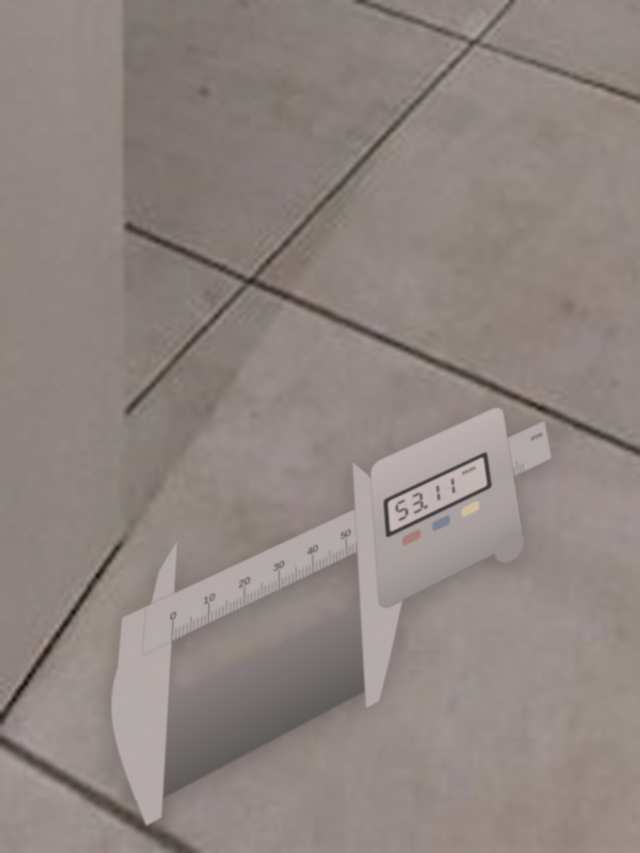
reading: mm 53.11
